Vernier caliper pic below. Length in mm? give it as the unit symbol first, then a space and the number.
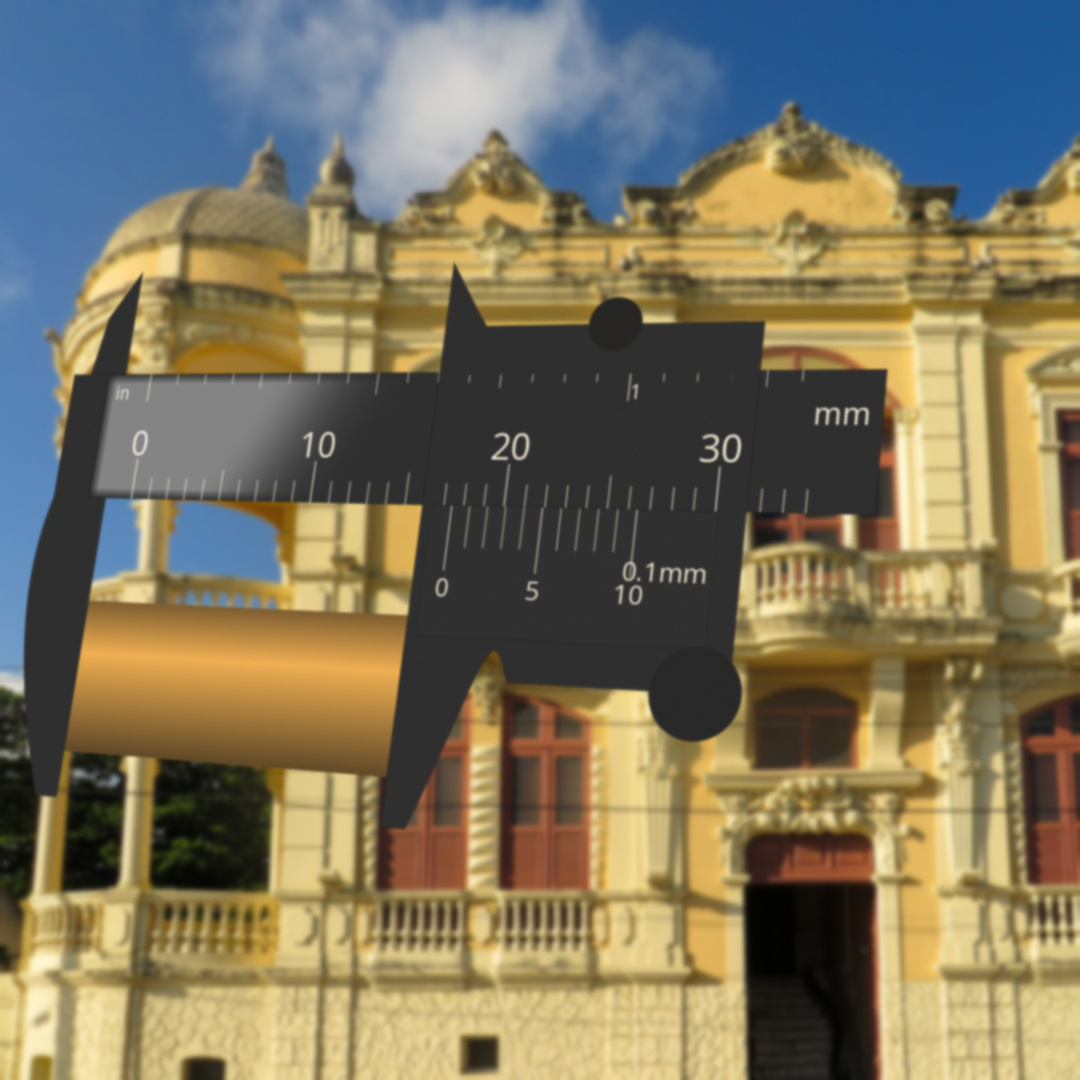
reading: mm 17.4
